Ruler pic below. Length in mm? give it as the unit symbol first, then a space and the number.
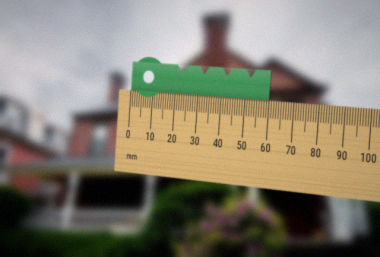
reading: mm 60
